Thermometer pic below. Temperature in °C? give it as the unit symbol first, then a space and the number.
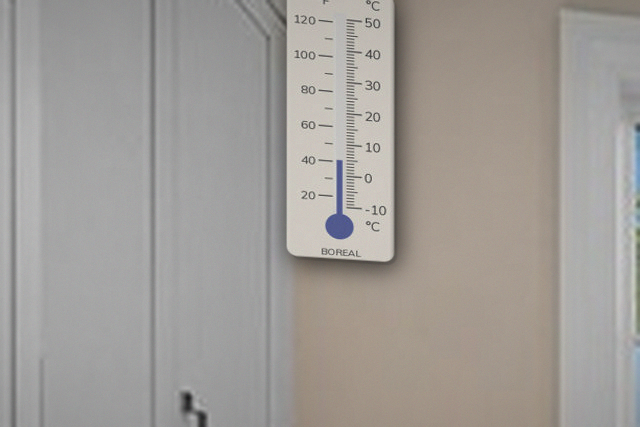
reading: °C 5
